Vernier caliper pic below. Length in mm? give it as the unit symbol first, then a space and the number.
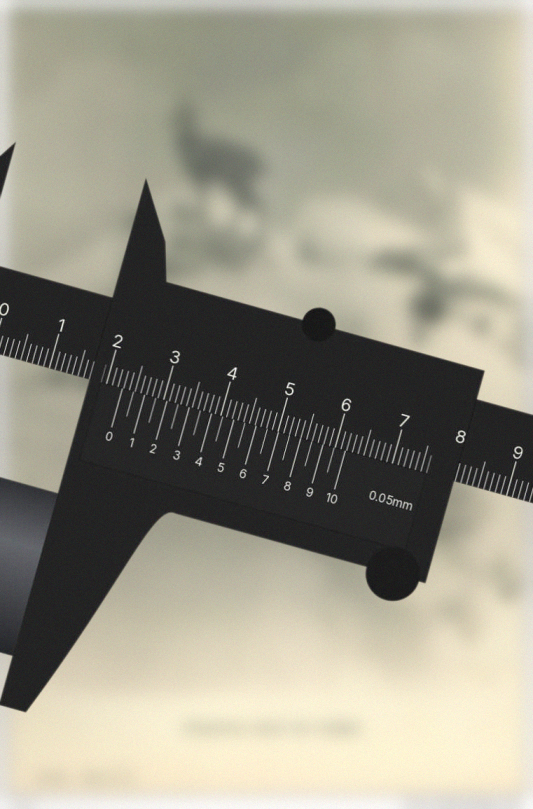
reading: mm 22.8
